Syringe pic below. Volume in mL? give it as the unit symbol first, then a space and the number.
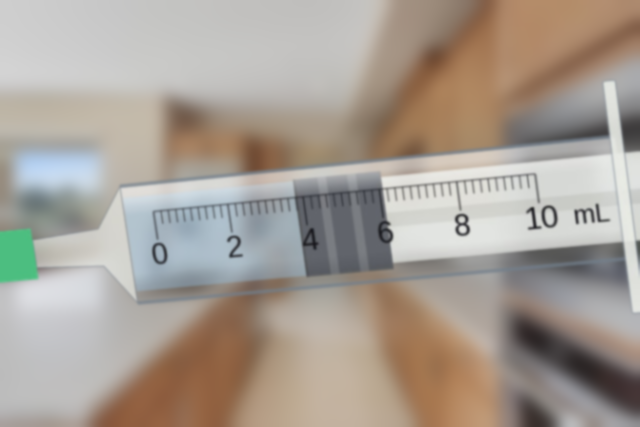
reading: mL 3.8
